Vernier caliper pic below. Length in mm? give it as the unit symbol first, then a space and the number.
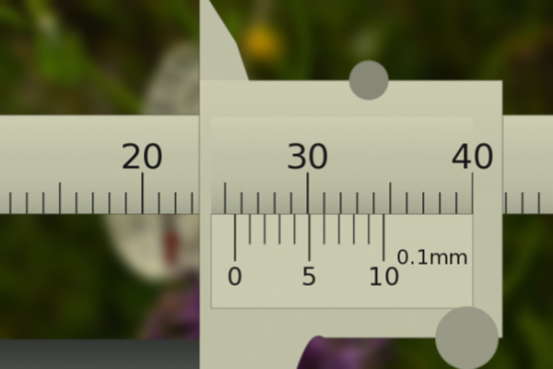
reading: mm 25.6
